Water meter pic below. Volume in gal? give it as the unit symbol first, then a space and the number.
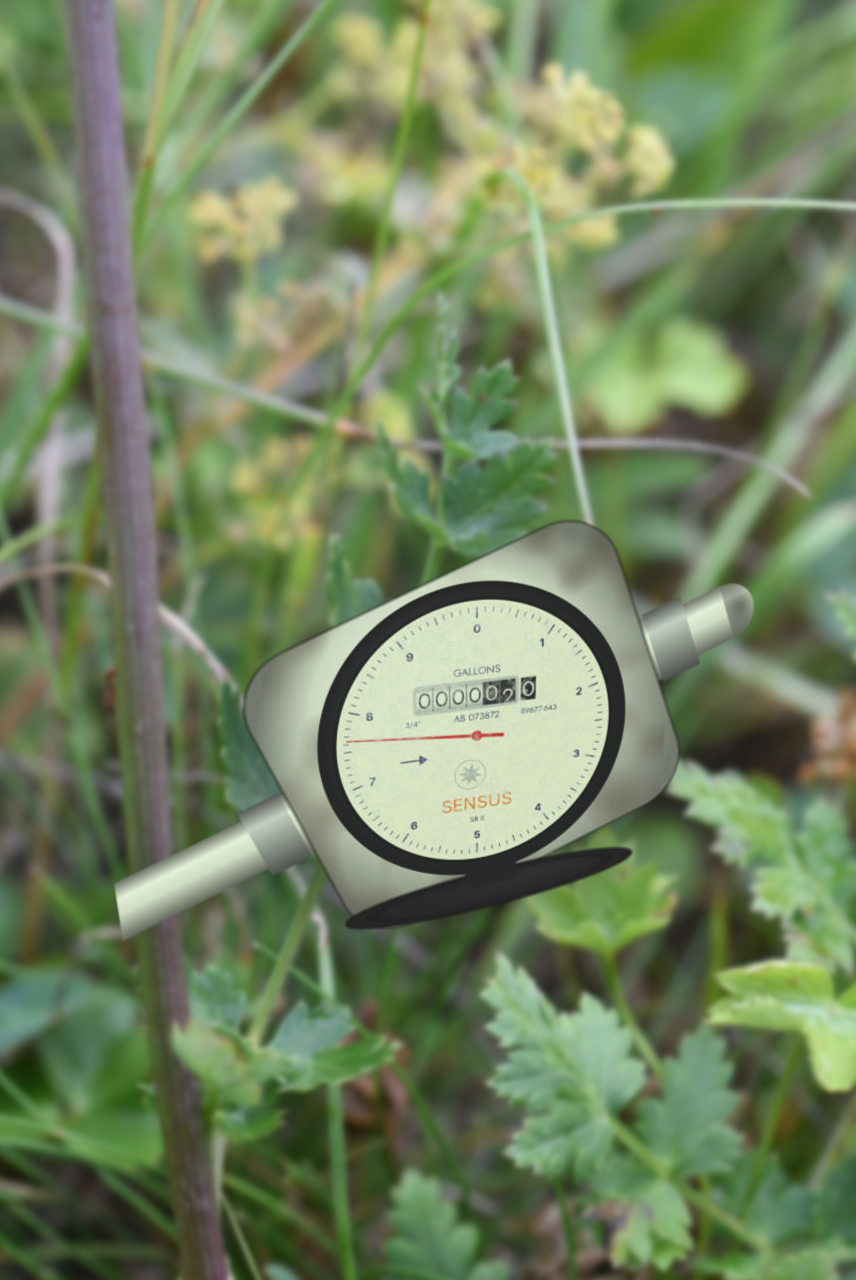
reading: gal 17.6
